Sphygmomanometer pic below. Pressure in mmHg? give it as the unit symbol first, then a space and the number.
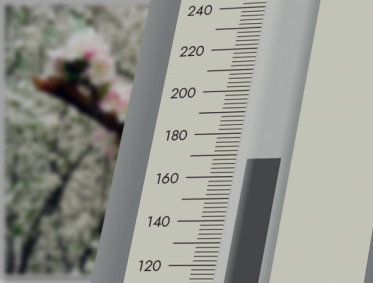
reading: mmHg 168
